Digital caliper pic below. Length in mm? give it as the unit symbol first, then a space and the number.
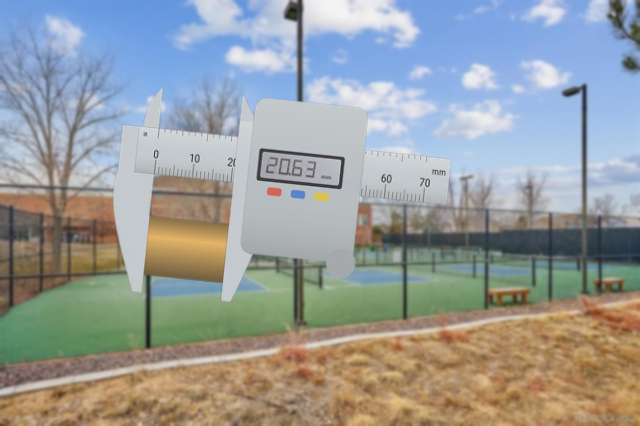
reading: mm 20.63
